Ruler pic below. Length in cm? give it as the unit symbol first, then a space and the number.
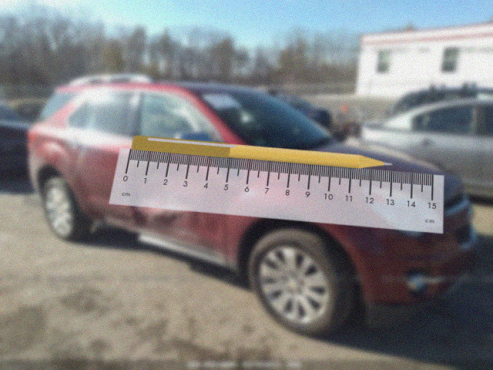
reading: cm 13
